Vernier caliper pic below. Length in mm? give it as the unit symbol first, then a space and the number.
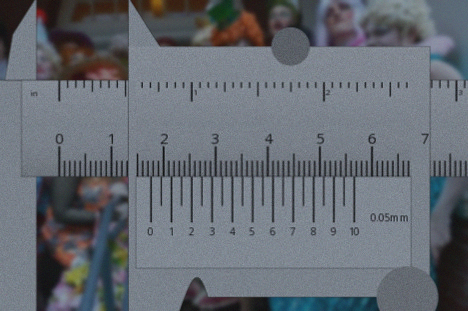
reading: mm 17.6
